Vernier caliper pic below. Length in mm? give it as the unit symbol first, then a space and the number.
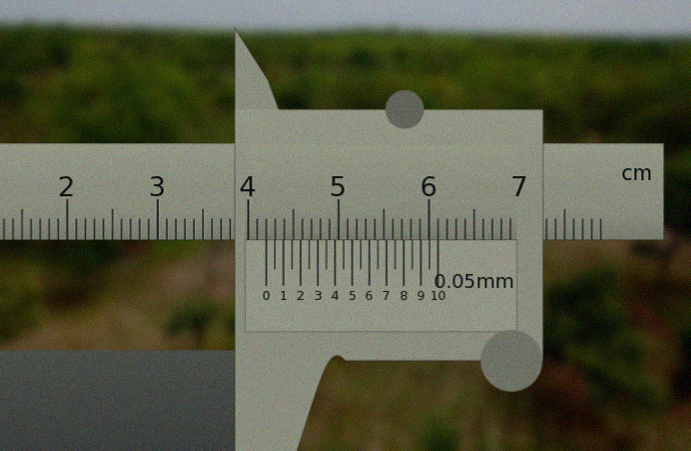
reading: mm 42.0
